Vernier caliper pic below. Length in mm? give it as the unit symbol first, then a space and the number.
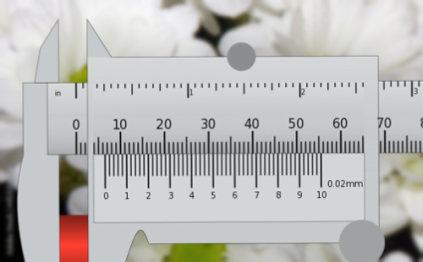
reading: mm 6.5
